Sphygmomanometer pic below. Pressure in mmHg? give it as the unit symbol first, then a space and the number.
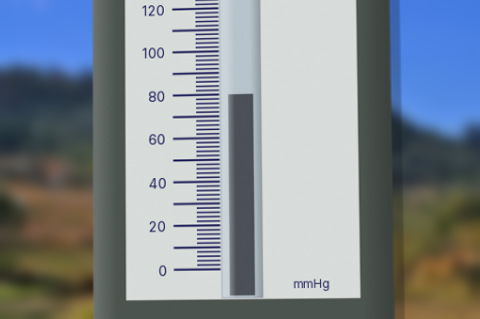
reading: mmHg 80
